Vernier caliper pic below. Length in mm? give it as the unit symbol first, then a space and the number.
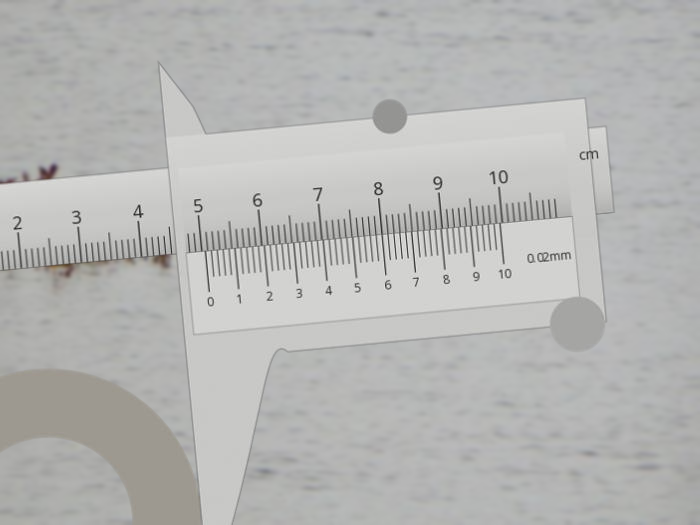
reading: mm 50.6
